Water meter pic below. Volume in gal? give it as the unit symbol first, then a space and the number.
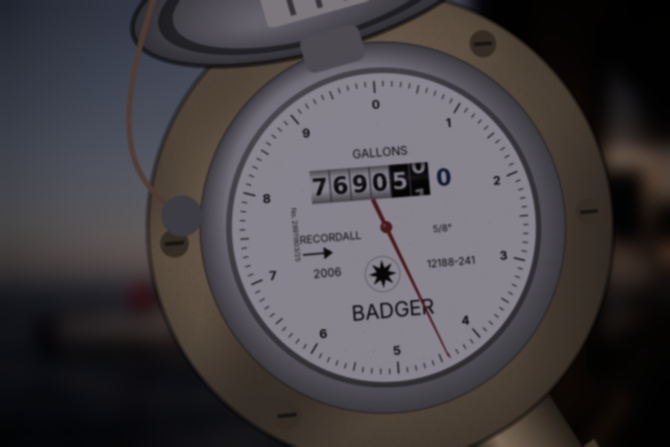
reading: gal 7690504.4
